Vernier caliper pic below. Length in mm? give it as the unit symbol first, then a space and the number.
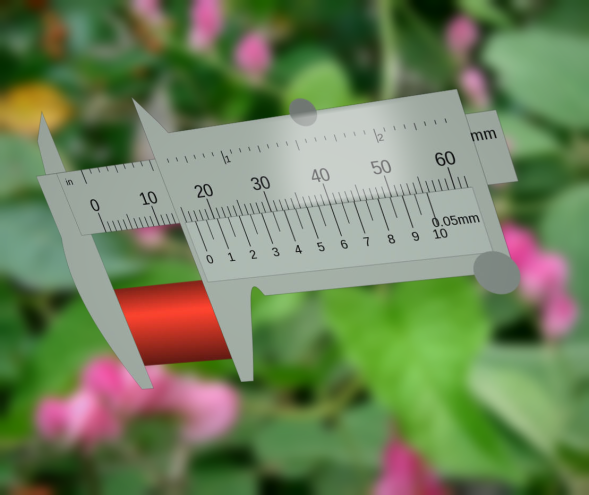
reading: mm 16.6
